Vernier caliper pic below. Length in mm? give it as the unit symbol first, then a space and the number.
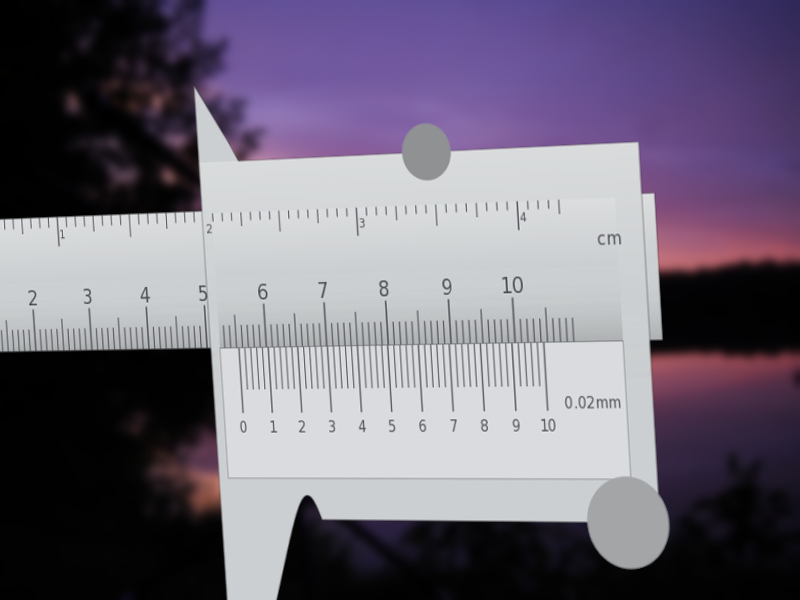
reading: mm 55.4
